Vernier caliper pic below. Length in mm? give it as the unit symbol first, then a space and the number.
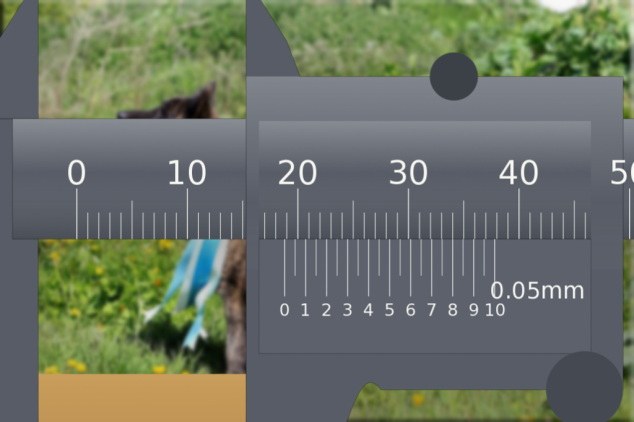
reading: mm 18.8
